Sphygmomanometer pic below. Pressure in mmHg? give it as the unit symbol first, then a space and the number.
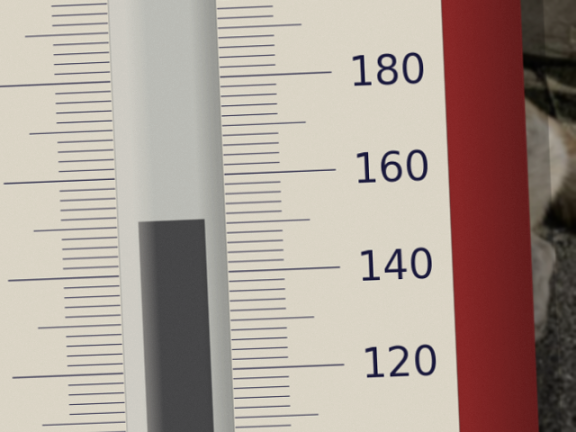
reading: mmHg 151
